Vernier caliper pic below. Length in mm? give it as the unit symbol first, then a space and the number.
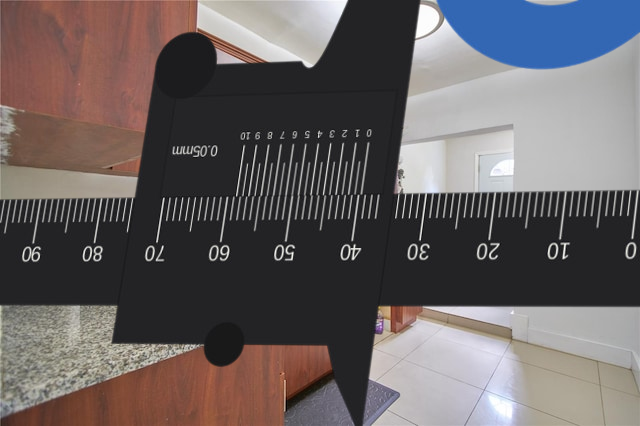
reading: mm 39.6
